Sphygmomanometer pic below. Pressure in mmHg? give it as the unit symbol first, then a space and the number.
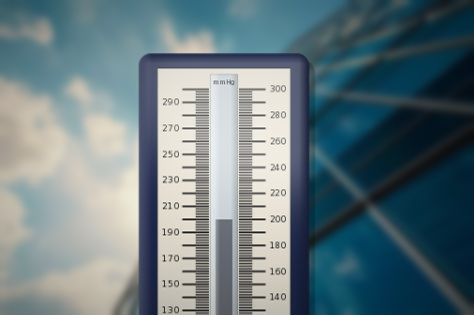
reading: mmHg 200
